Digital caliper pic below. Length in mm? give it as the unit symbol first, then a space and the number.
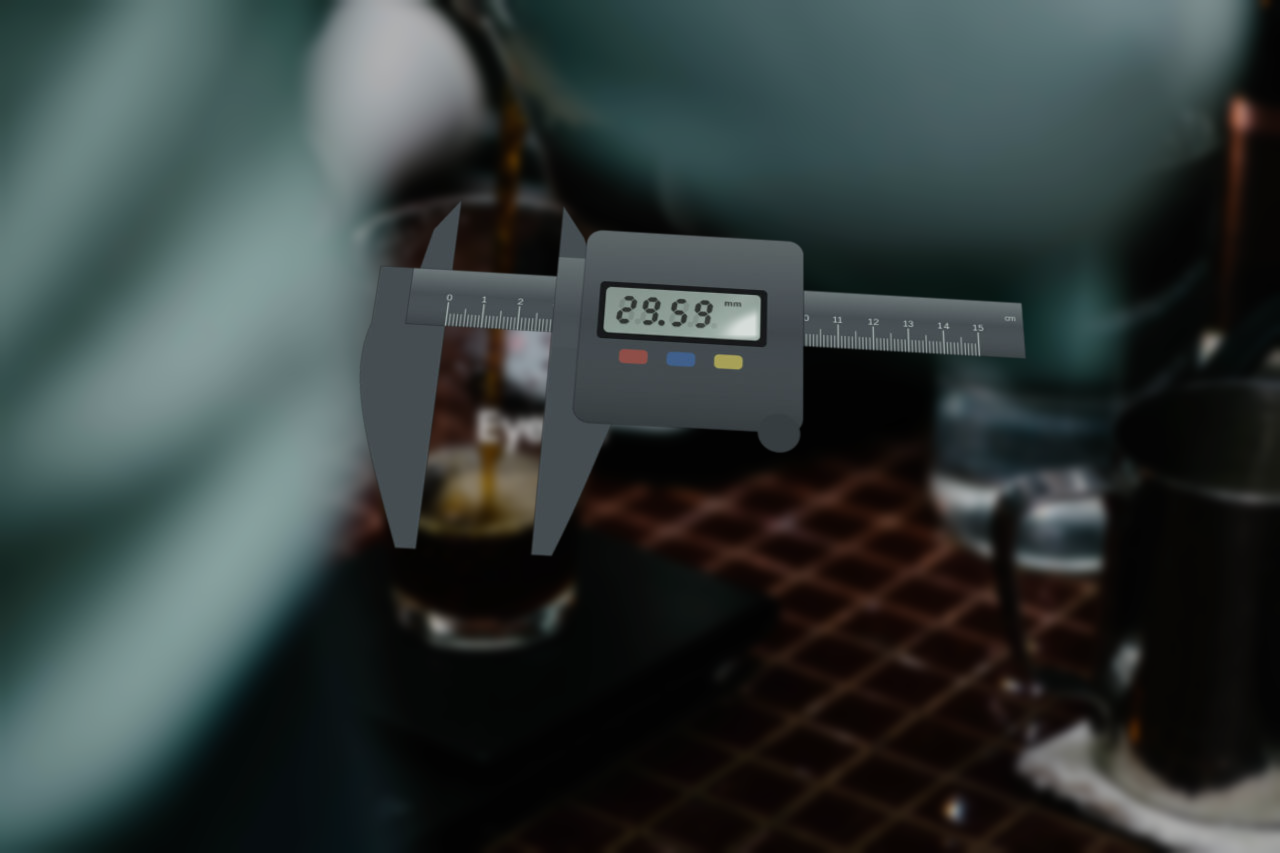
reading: mm 29.59
